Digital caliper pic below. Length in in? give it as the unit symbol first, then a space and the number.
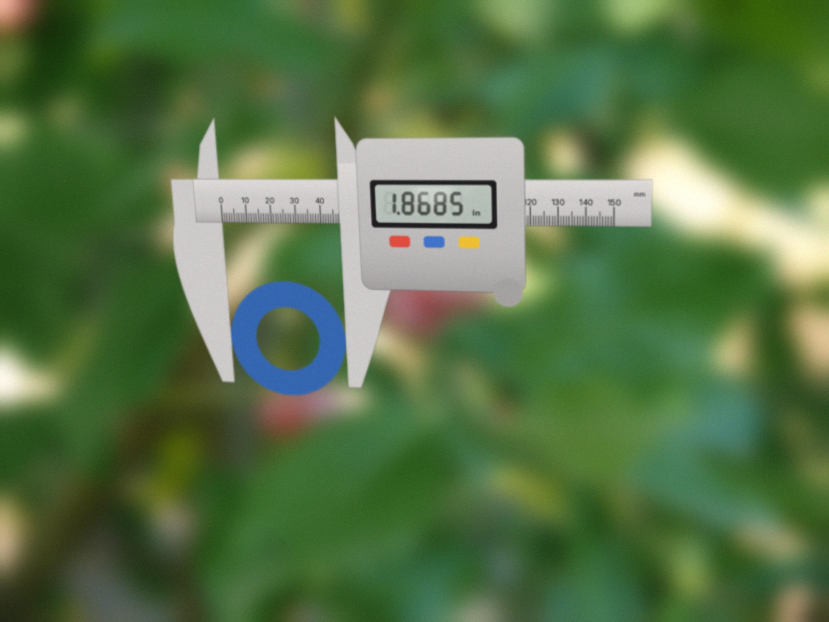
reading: in 1.8685
